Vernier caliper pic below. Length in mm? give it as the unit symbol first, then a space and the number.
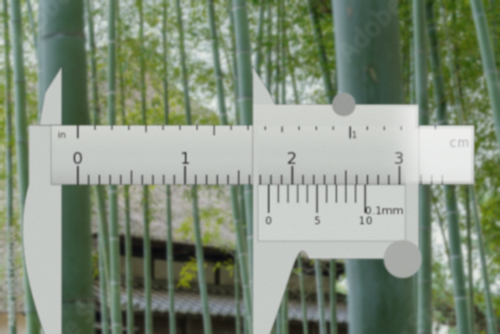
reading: mm 17.8
